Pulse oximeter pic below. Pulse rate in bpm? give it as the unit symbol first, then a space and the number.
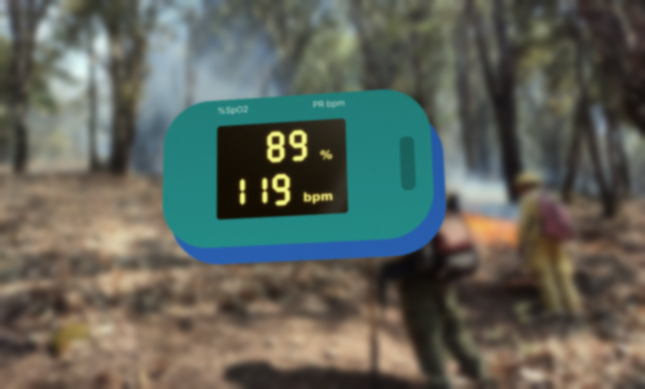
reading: bpm 119
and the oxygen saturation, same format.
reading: % 89
